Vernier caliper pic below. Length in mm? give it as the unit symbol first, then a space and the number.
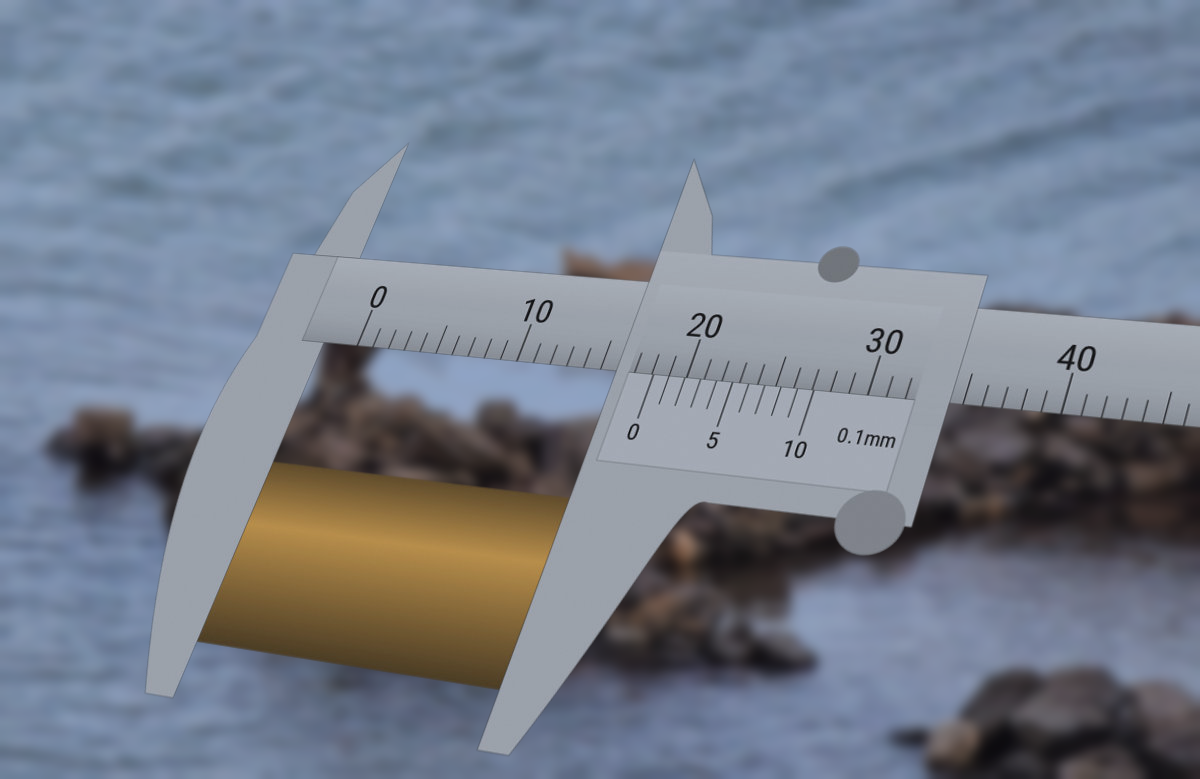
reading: mm 18.1
